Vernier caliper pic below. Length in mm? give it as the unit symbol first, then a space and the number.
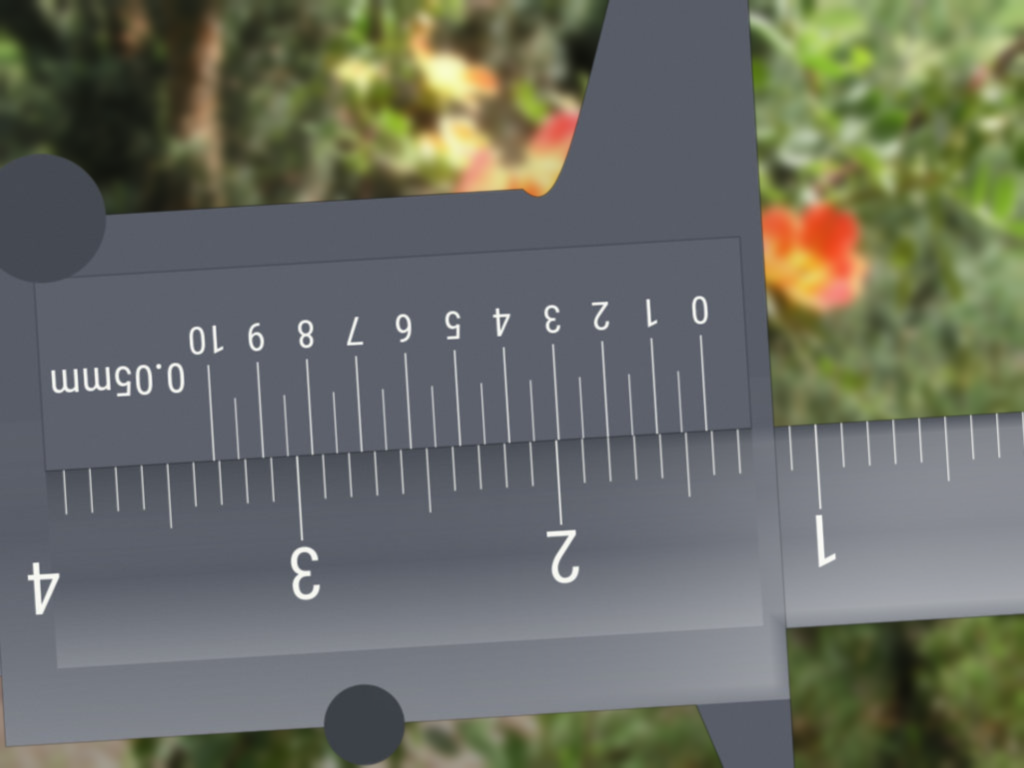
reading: mm 14.2
